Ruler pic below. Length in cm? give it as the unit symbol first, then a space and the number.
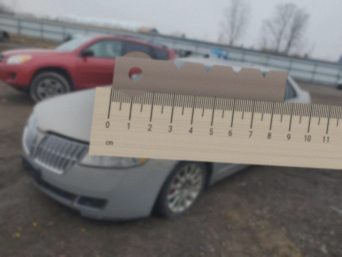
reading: cm 8.5
